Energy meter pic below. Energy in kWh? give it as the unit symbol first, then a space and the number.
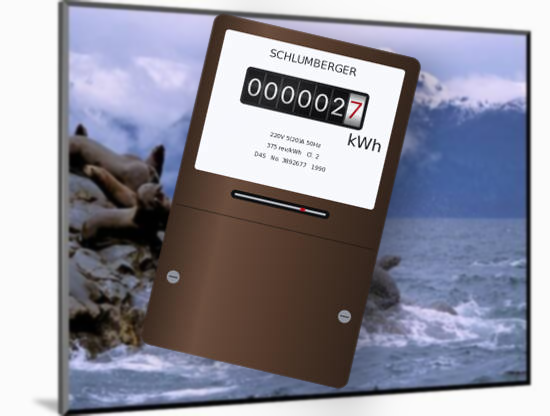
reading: kWh 2.7
